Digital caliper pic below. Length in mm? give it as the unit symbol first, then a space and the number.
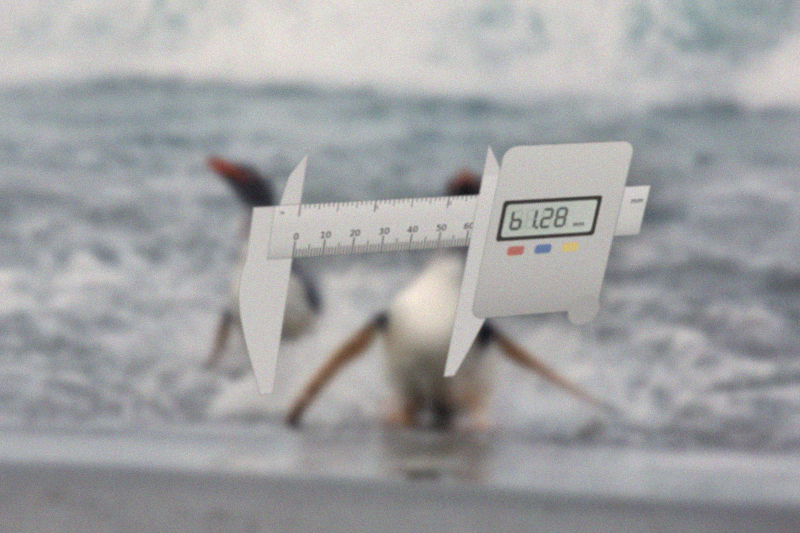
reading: mm 61.28
